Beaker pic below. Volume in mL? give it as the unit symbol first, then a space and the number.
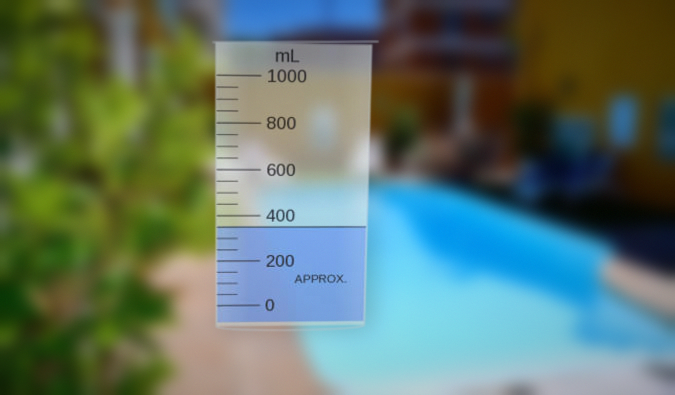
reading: mL 350
